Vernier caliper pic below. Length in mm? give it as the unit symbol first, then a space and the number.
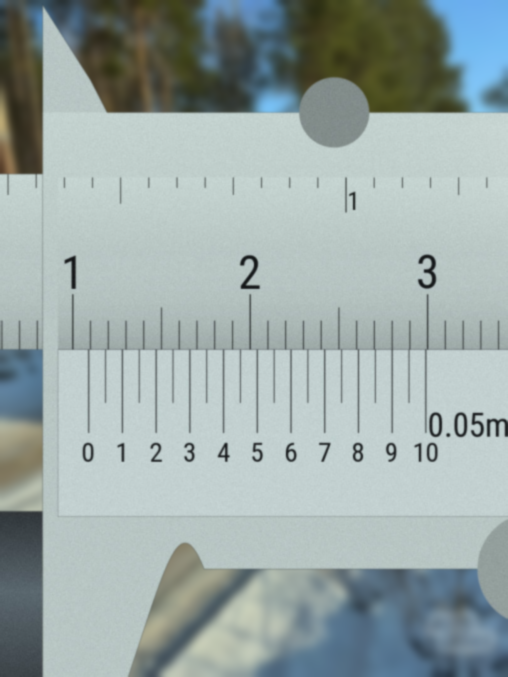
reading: mm 10.9
